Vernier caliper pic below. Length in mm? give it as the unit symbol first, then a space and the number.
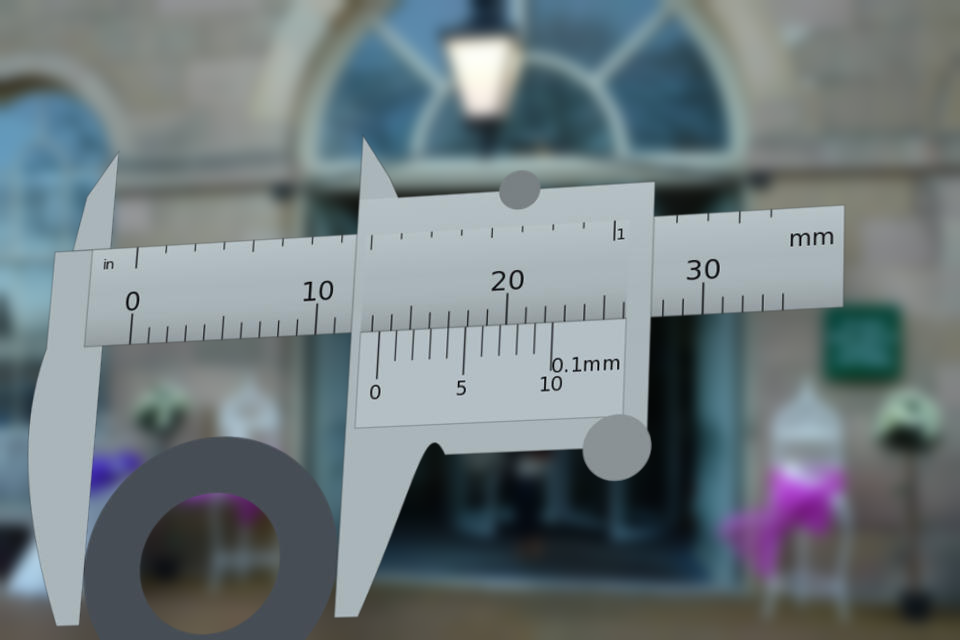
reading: mm 13.4
